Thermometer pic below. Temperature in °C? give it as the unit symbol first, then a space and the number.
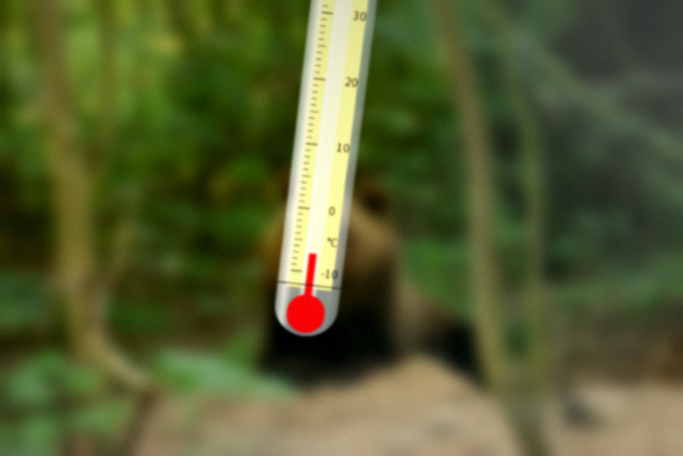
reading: °C -7
